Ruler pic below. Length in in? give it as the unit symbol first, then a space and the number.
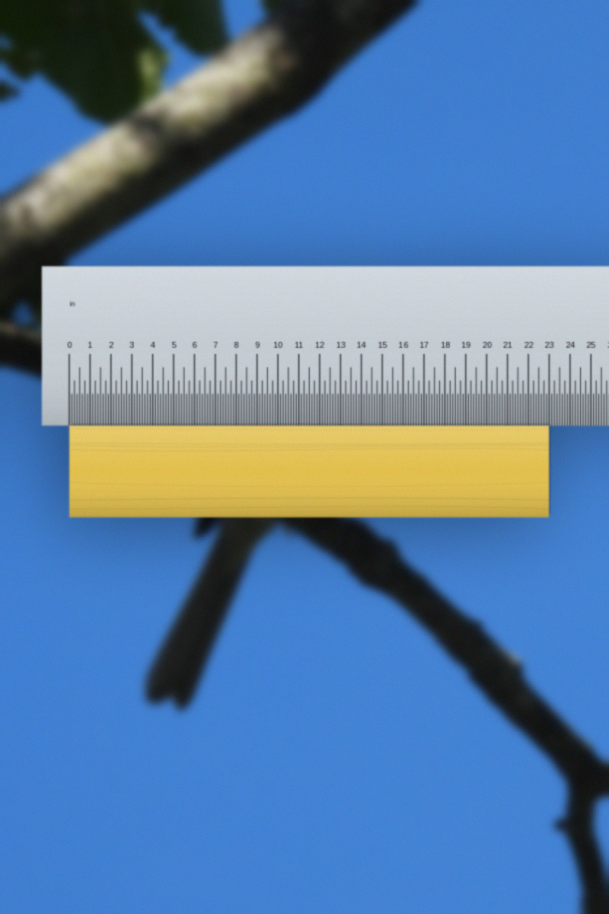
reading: in 23
